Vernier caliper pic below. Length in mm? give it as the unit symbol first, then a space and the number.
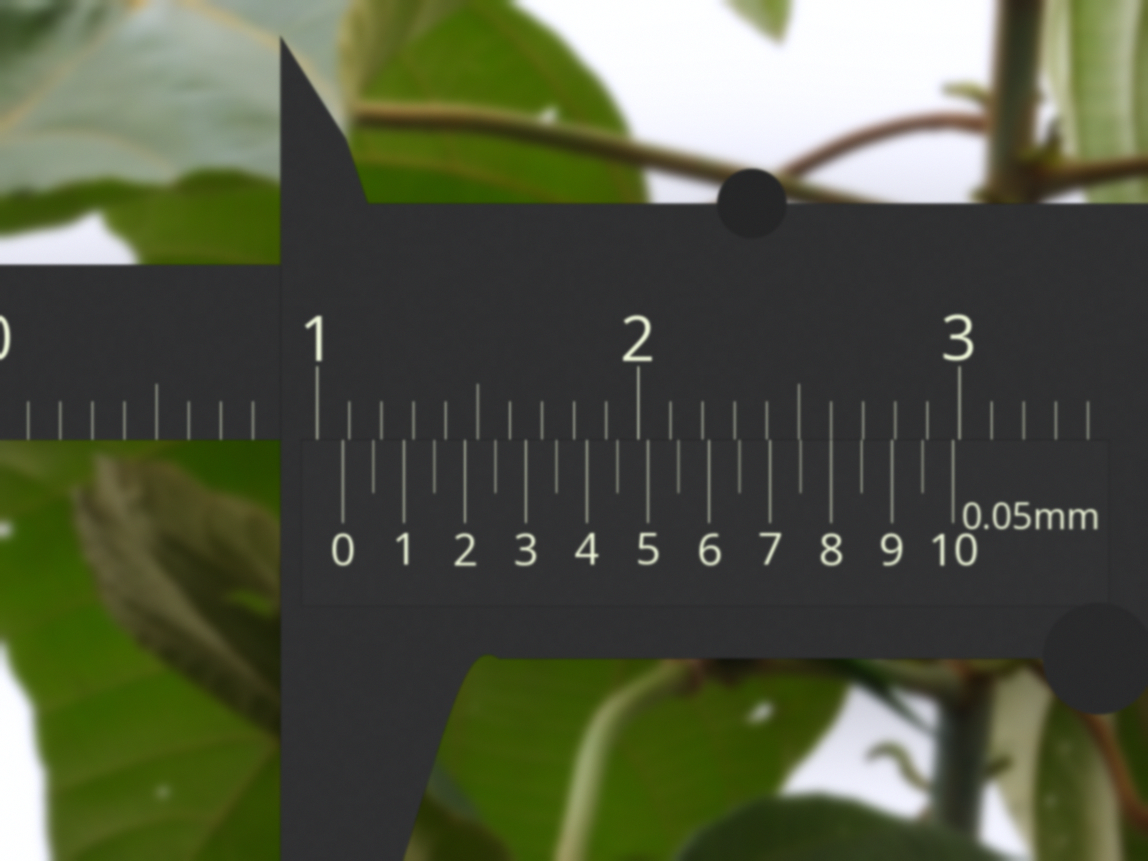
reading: mm 10.80
